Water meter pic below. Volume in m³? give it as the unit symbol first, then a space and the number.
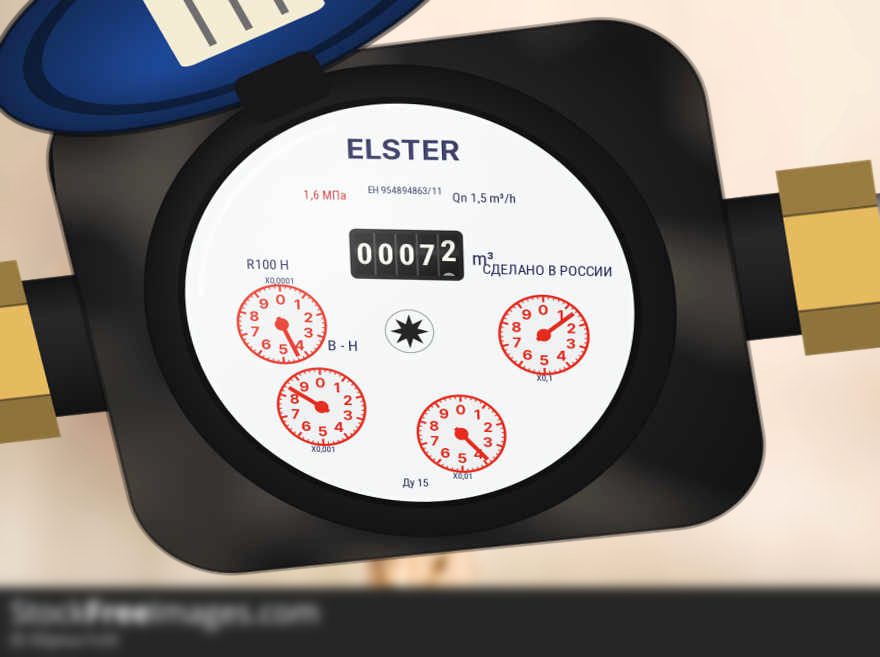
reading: m³ 72.1384
